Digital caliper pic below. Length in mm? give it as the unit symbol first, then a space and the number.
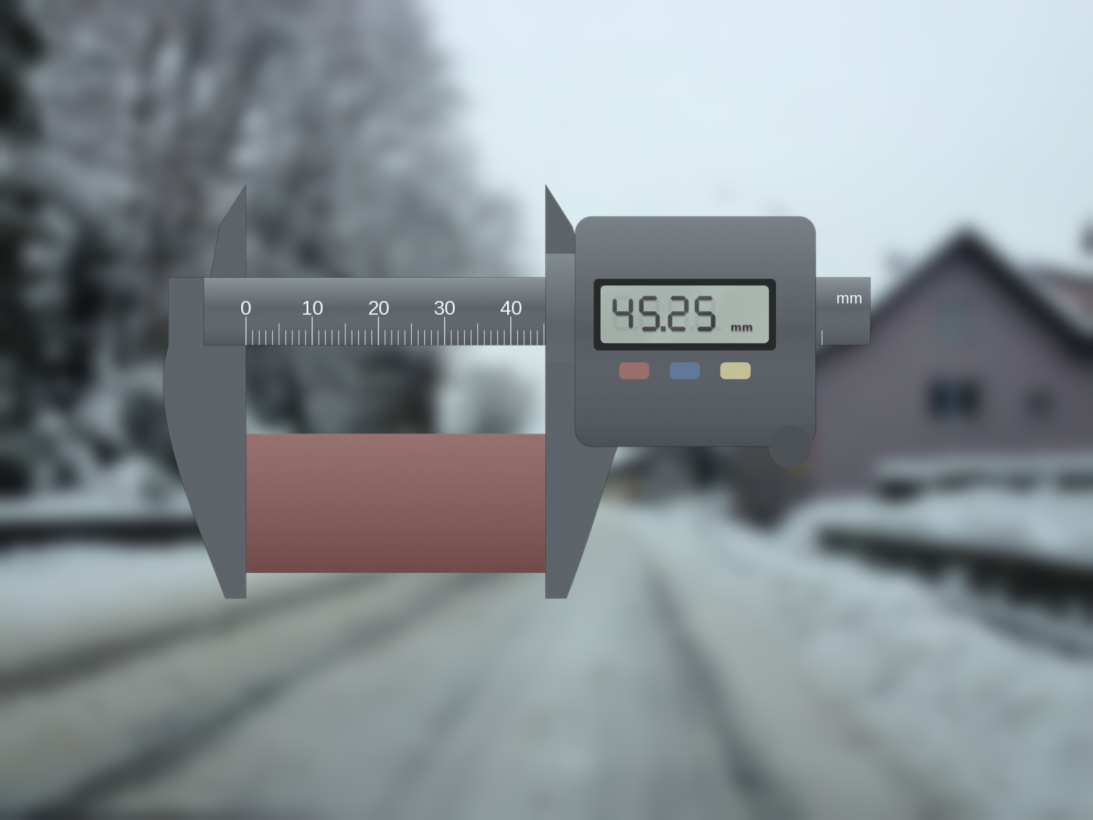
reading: mm 45.25
